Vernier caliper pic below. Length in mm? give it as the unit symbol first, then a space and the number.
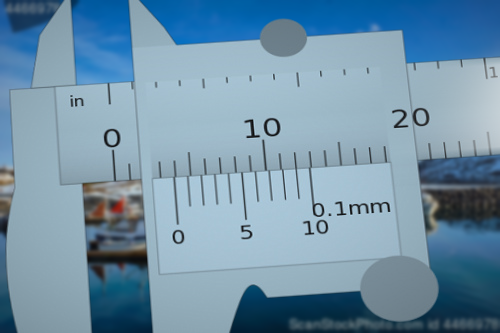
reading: mm 3.9
